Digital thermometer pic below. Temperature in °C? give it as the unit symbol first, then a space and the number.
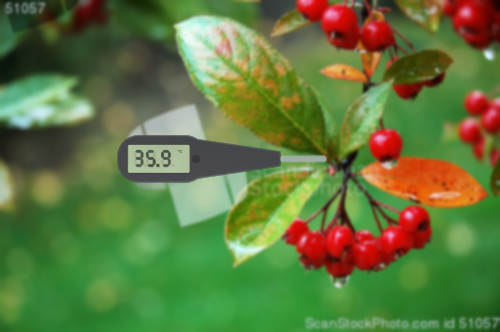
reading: °C 35.9
